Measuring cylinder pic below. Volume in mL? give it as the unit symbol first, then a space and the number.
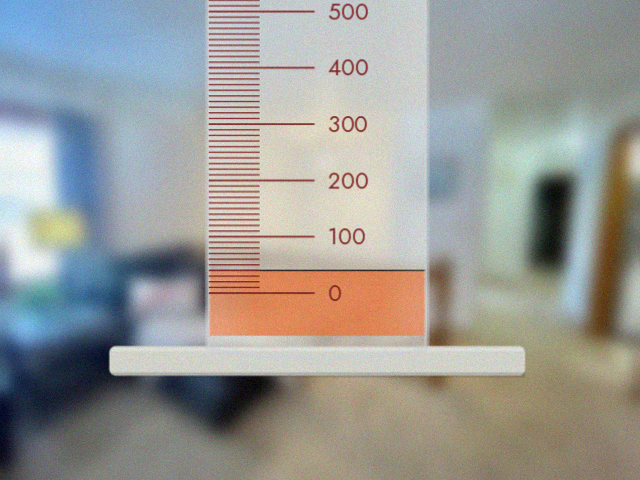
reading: mL 40
